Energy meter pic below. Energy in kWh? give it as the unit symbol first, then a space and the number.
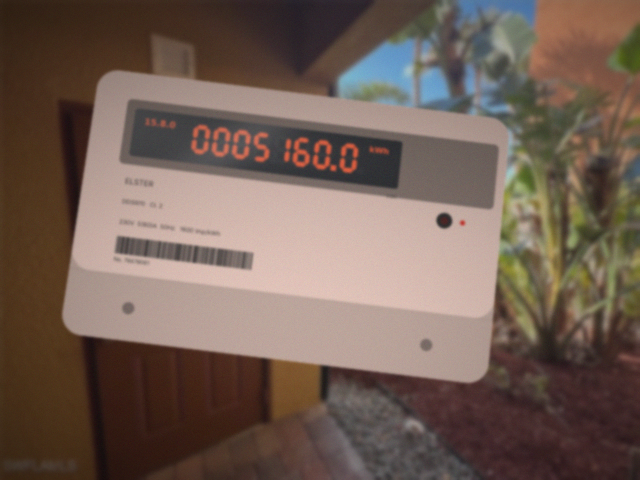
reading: kWh 5160.0
